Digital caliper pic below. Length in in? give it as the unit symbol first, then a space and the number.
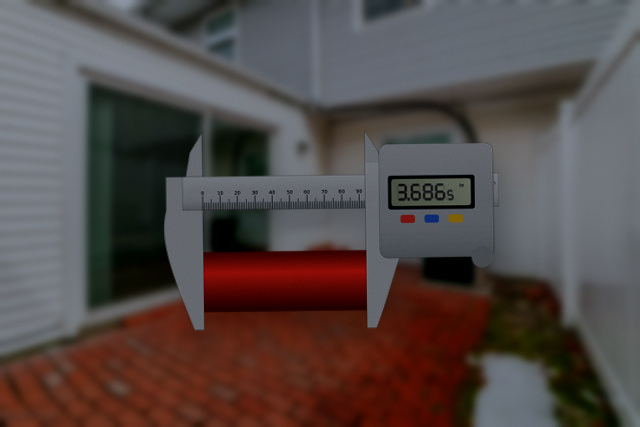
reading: in 3.6865
